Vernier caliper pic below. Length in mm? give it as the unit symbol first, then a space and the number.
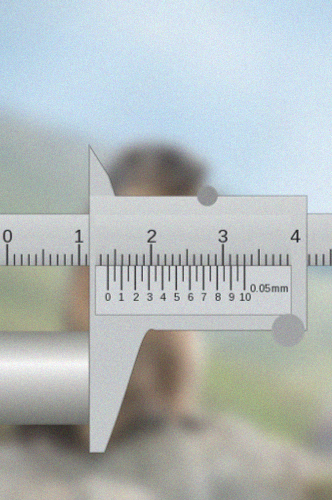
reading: mm 14.0
